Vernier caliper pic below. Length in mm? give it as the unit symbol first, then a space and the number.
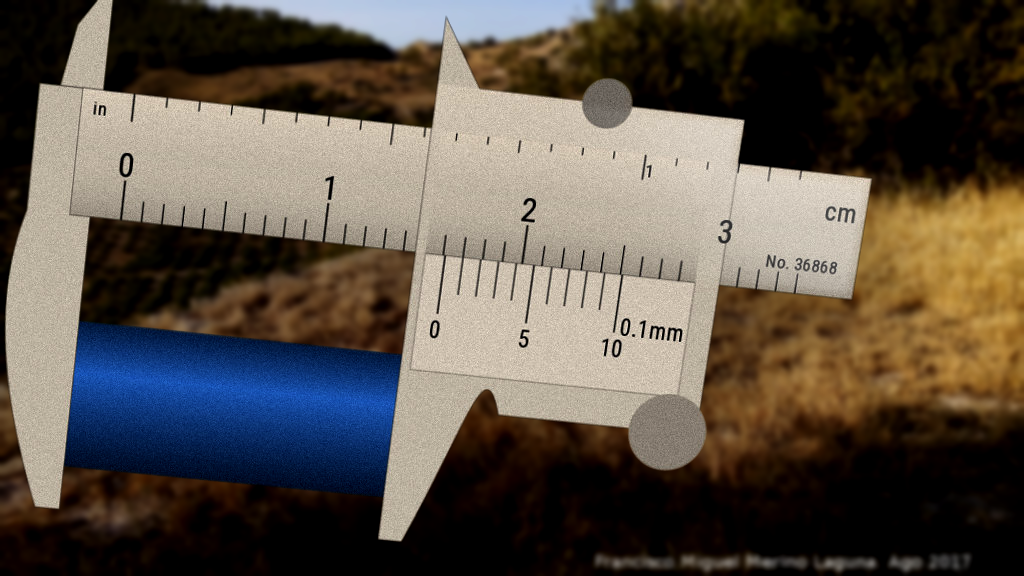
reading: mm 16.1
